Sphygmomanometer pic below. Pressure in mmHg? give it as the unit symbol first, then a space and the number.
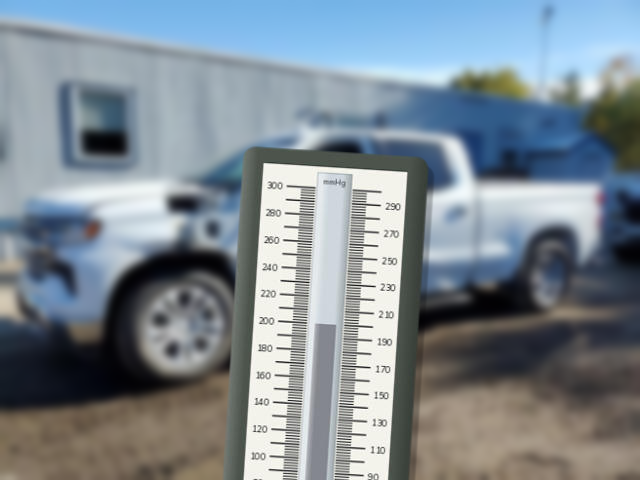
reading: mmHg 200
